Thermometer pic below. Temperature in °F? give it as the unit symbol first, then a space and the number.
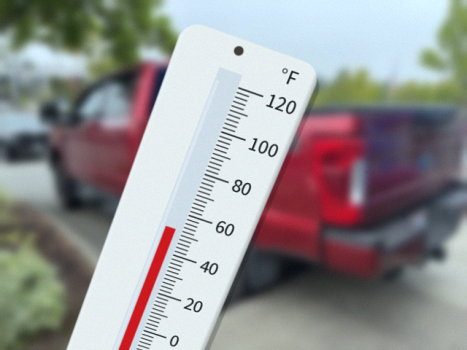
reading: °F 52
